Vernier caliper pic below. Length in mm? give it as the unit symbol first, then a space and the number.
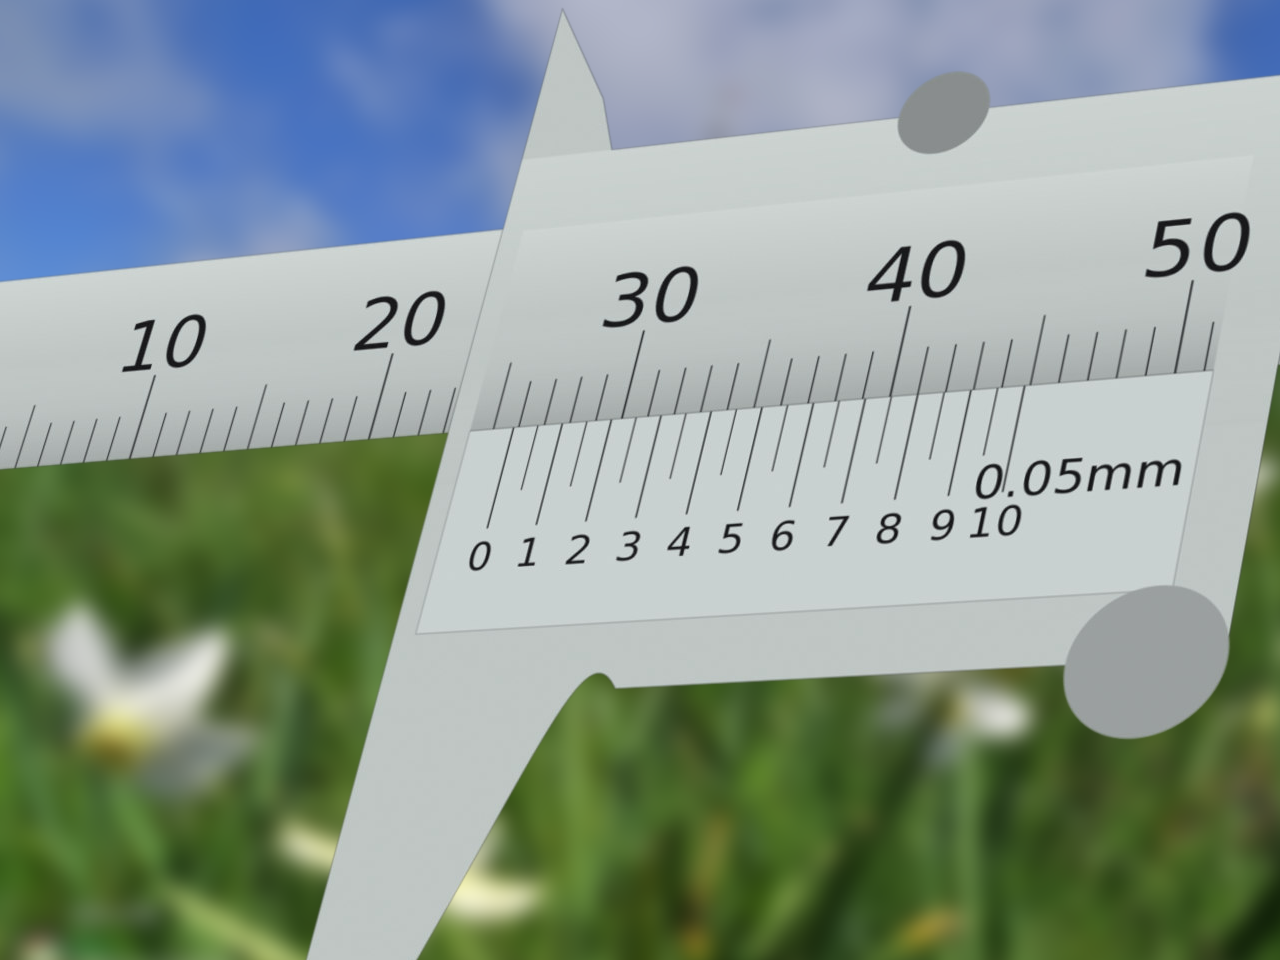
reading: mm 25.80
